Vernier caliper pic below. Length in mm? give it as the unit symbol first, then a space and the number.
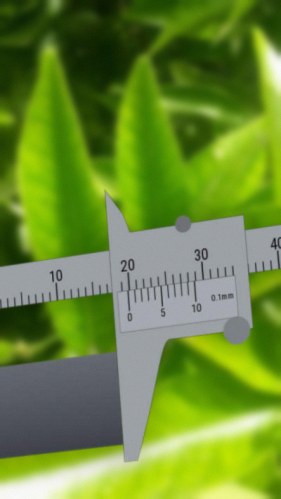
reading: mm 19.8
